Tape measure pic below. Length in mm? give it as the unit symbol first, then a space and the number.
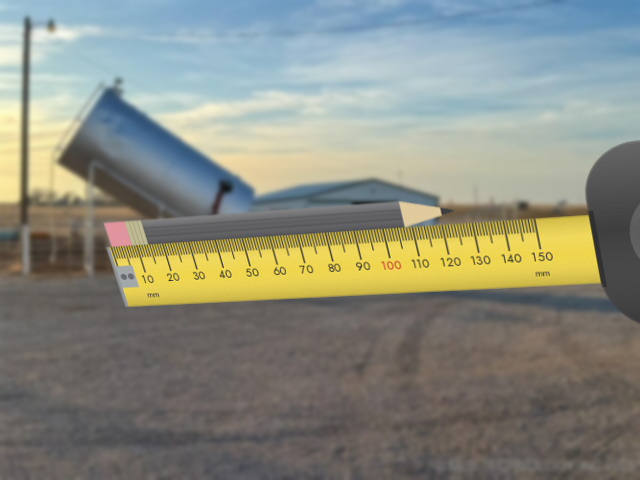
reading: mm 125
